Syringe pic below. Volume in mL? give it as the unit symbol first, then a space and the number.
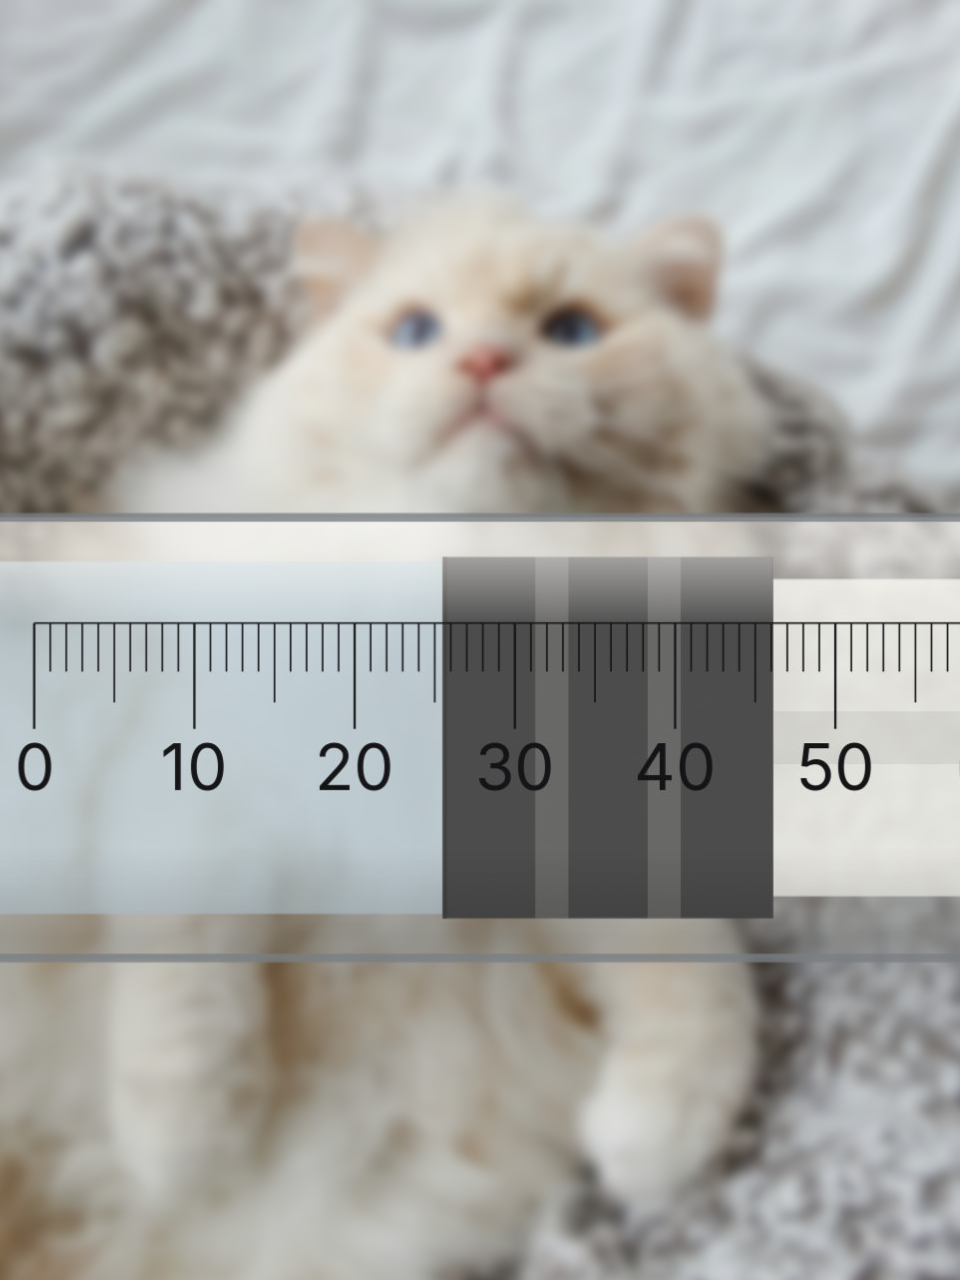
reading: mL 25.5
